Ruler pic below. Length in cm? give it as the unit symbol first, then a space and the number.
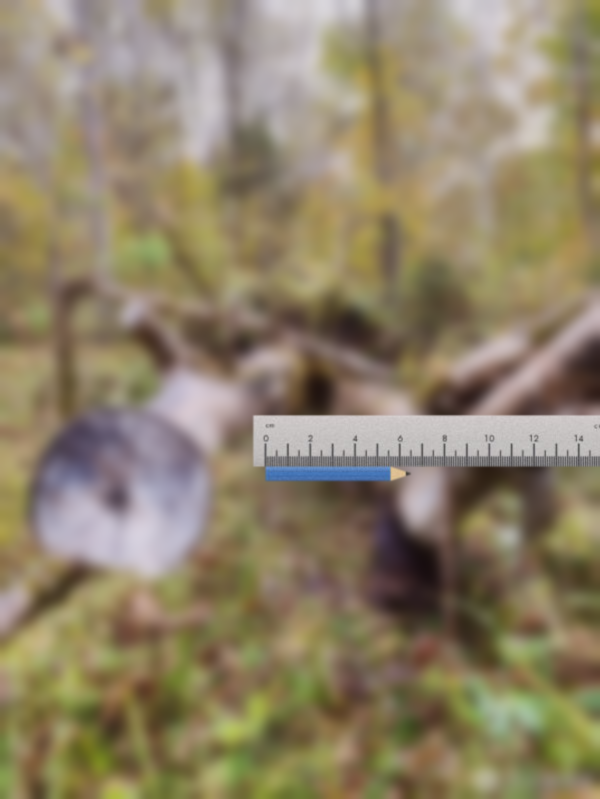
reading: cm 6.5
